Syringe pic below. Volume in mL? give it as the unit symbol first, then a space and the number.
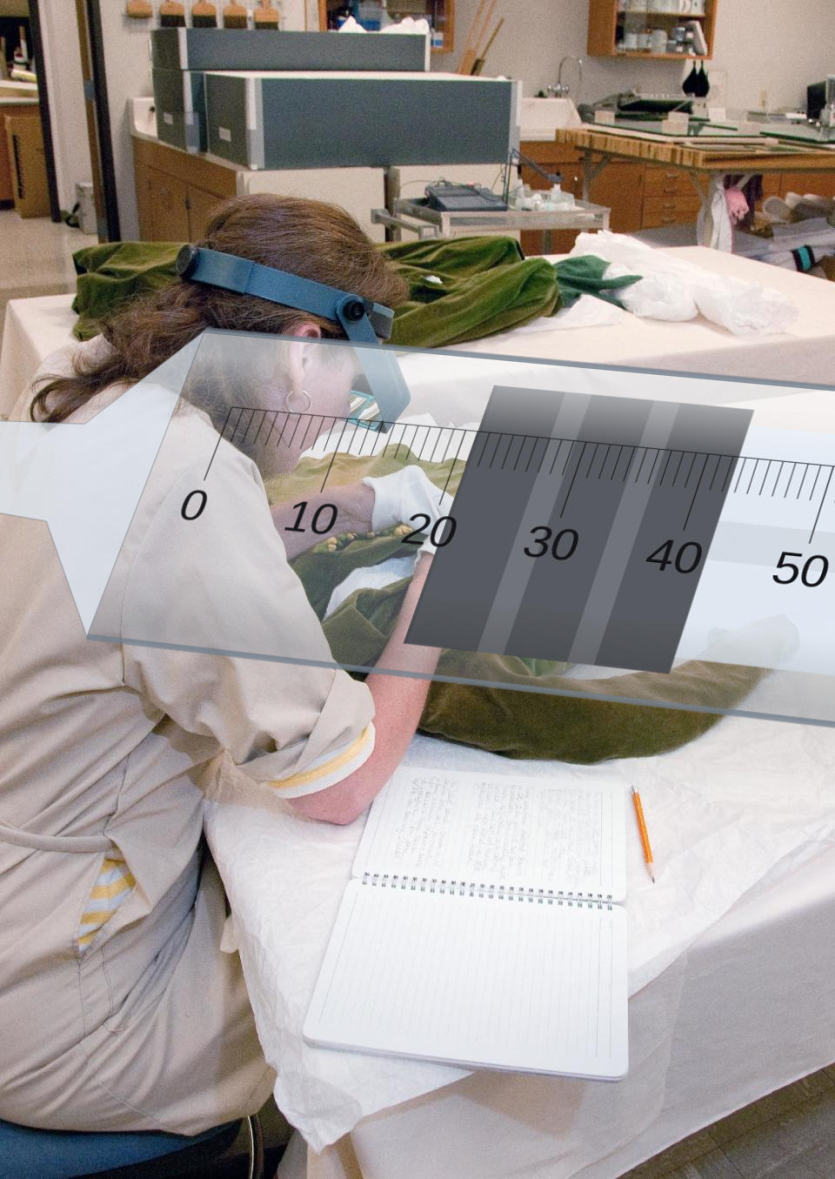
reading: mL 21
